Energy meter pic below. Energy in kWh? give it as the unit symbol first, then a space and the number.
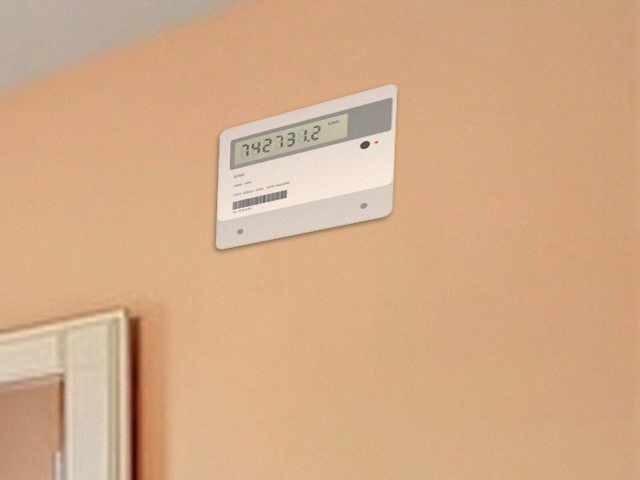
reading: kWh 742731.2
